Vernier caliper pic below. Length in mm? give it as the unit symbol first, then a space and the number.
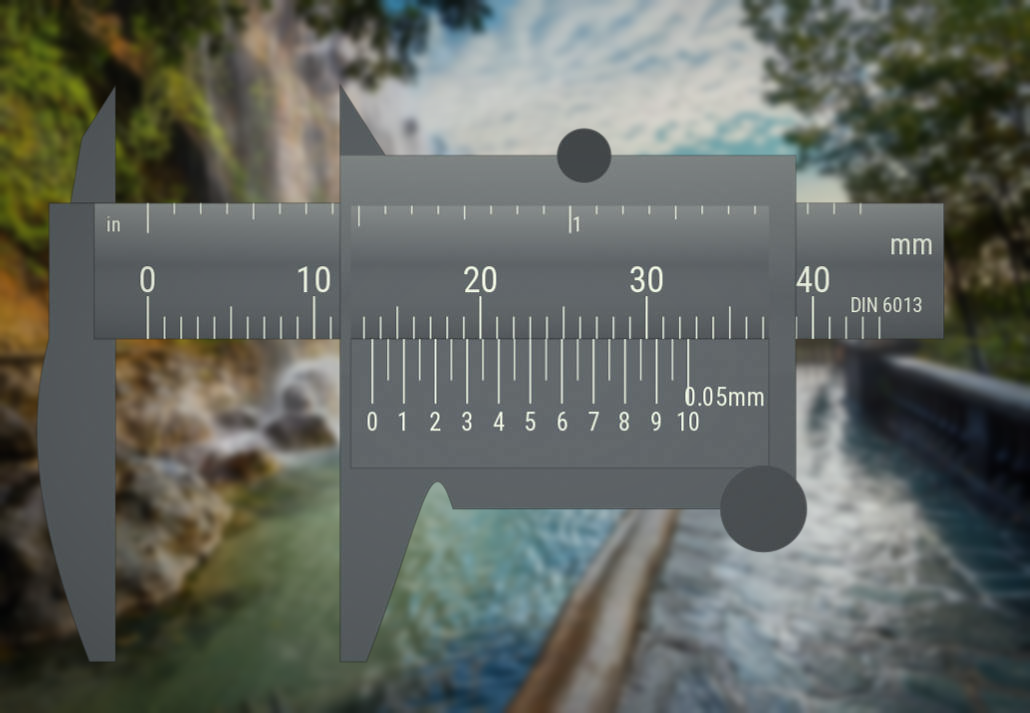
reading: mm 13.5
